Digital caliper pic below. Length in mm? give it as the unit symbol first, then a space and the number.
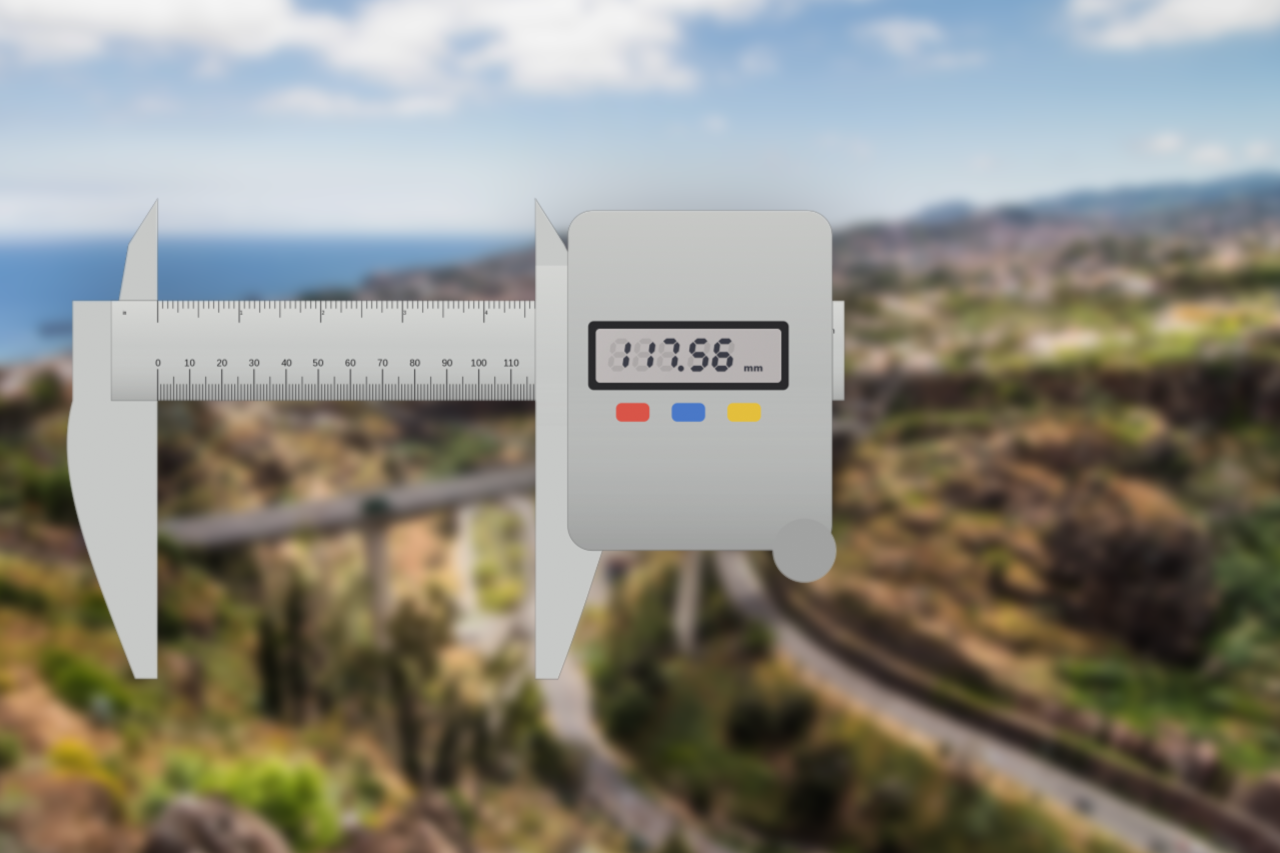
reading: mm 117.56
